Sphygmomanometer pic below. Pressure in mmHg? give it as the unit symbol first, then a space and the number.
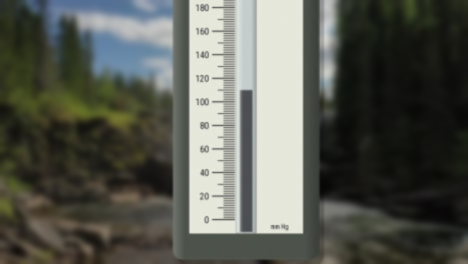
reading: mmHg 110
